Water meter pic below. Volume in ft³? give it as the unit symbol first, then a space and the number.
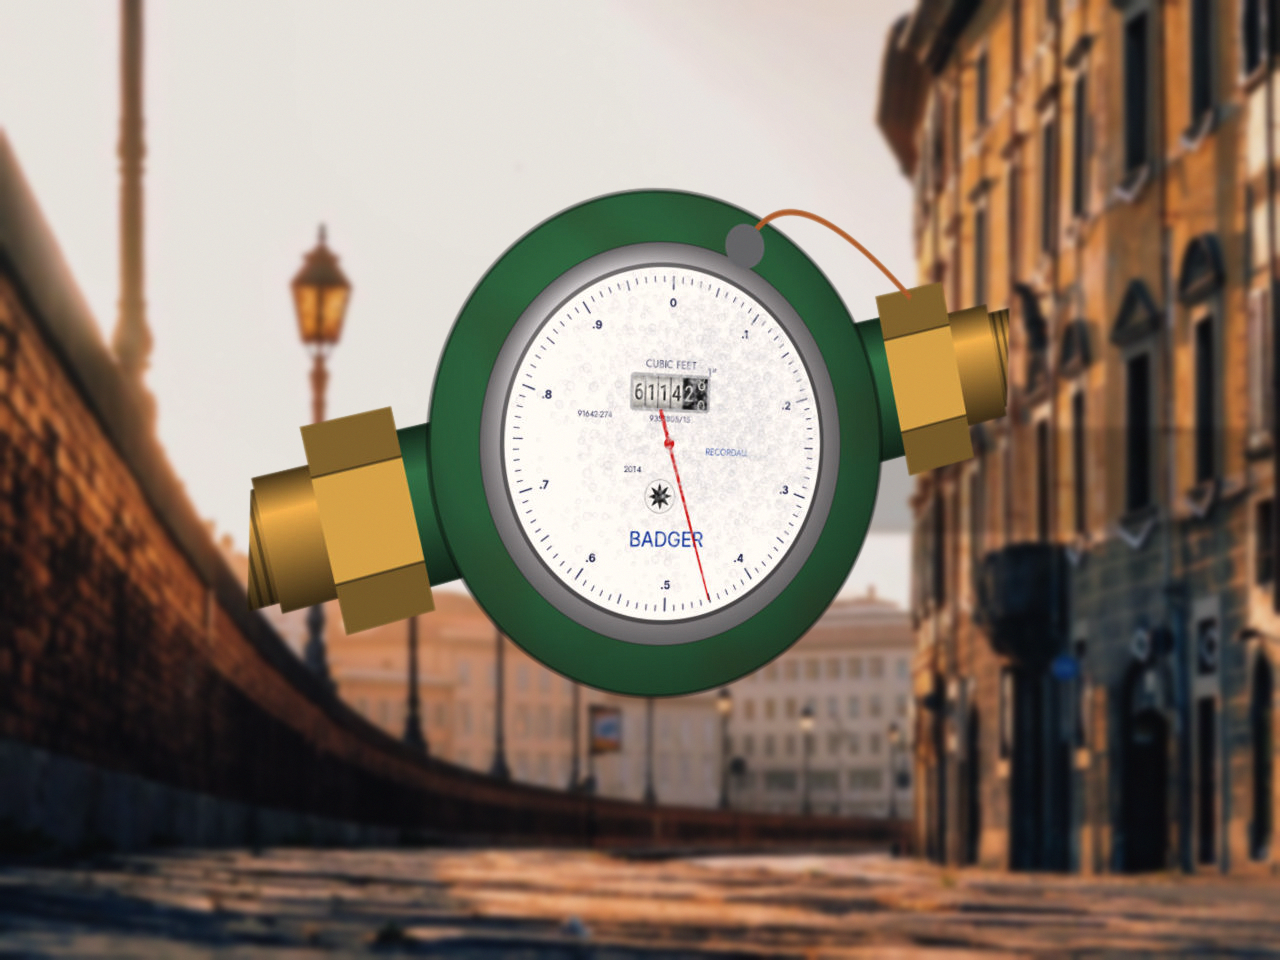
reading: ft³ 611428.45
